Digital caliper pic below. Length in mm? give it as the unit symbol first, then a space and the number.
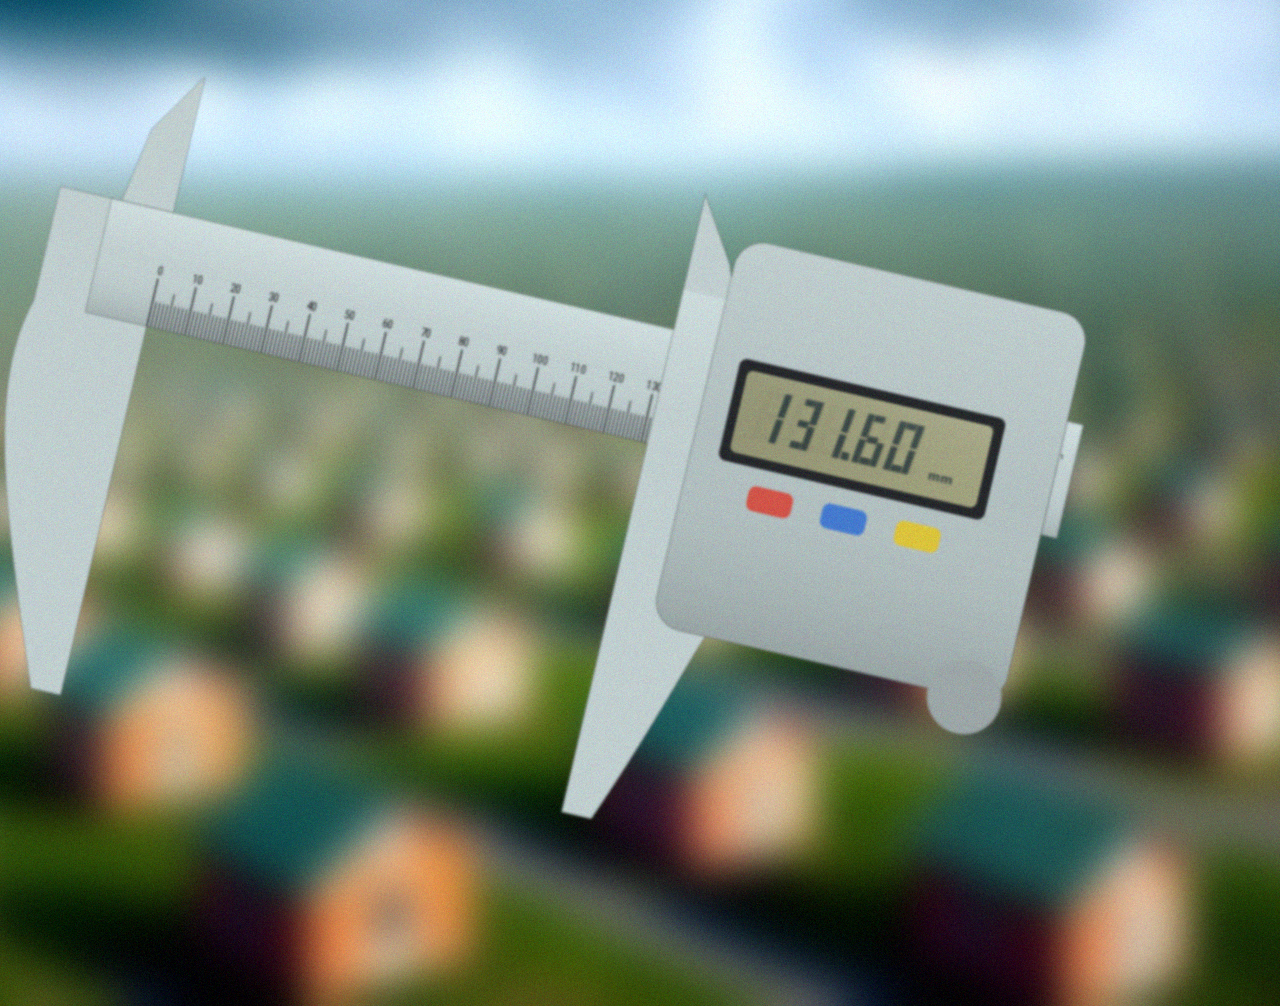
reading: mm 131.60
